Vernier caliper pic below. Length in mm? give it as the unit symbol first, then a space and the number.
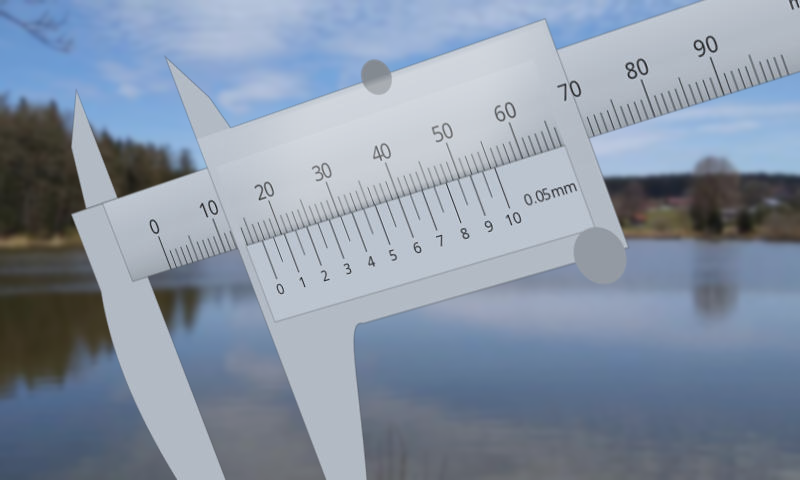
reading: mm 16.6
